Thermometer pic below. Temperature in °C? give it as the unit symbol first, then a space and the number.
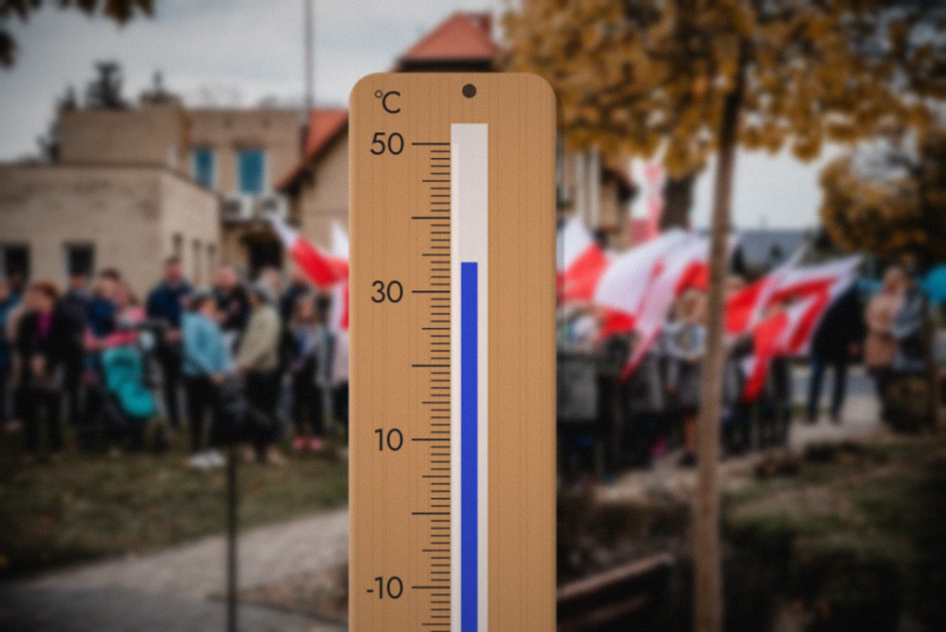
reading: °C 34
